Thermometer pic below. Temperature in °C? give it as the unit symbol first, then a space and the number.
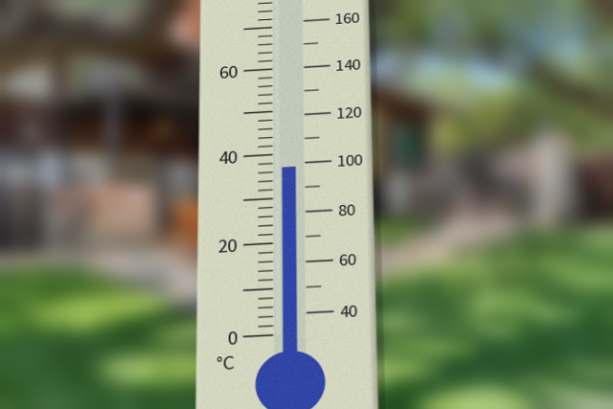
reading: °C 37
